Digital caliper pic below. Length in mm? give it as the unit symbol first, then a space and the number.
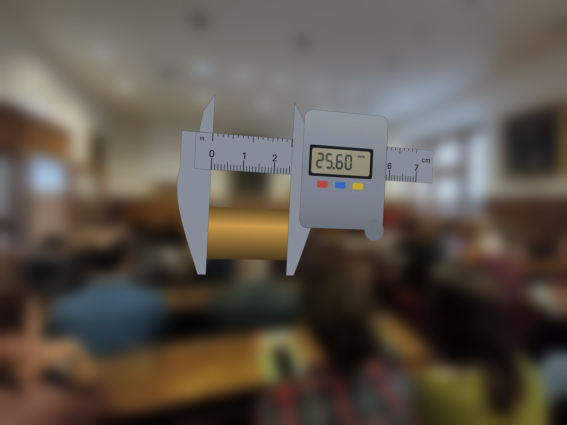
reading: mm 25.60
